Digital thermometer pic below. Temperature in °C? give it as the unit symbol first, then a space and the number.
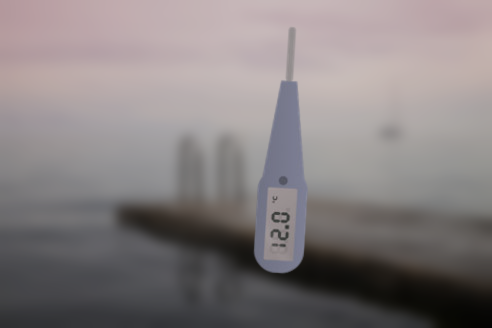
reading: °C 12.0
